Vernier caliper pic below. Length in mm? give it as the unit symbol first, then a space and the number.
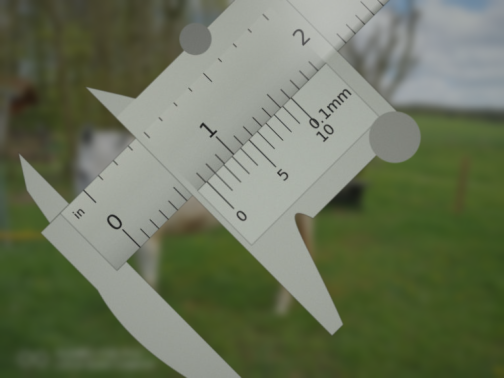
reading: mm 7.1
